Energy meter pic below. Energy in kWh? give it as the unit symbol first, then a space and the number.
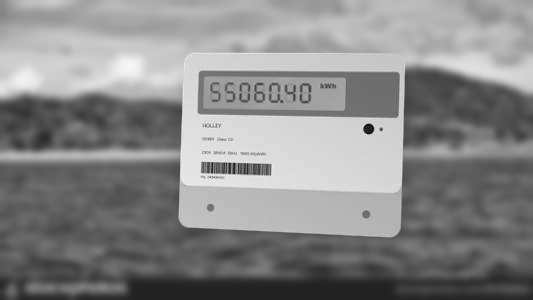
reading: kWh 55060.40
